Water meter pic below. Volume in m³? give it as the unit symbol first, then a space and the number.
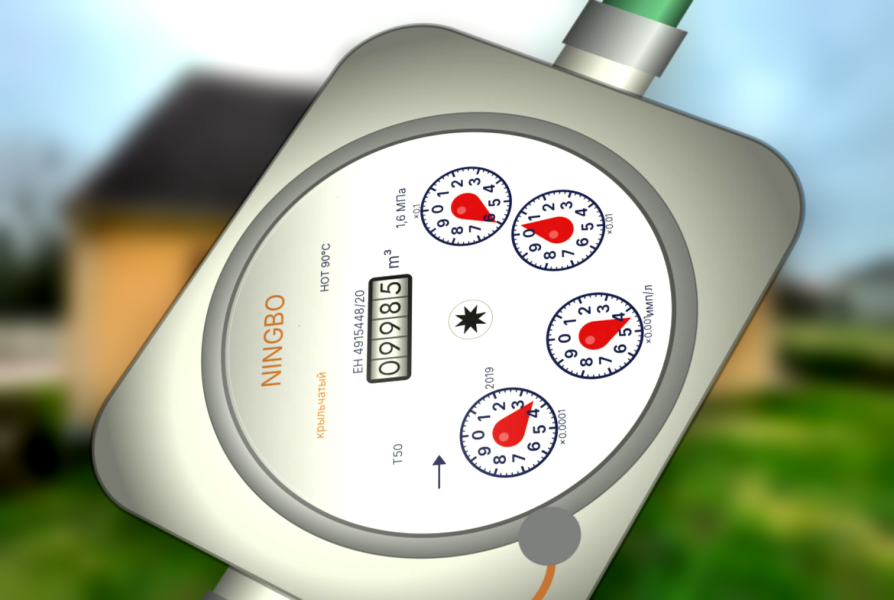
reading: m³ 9985.6043
